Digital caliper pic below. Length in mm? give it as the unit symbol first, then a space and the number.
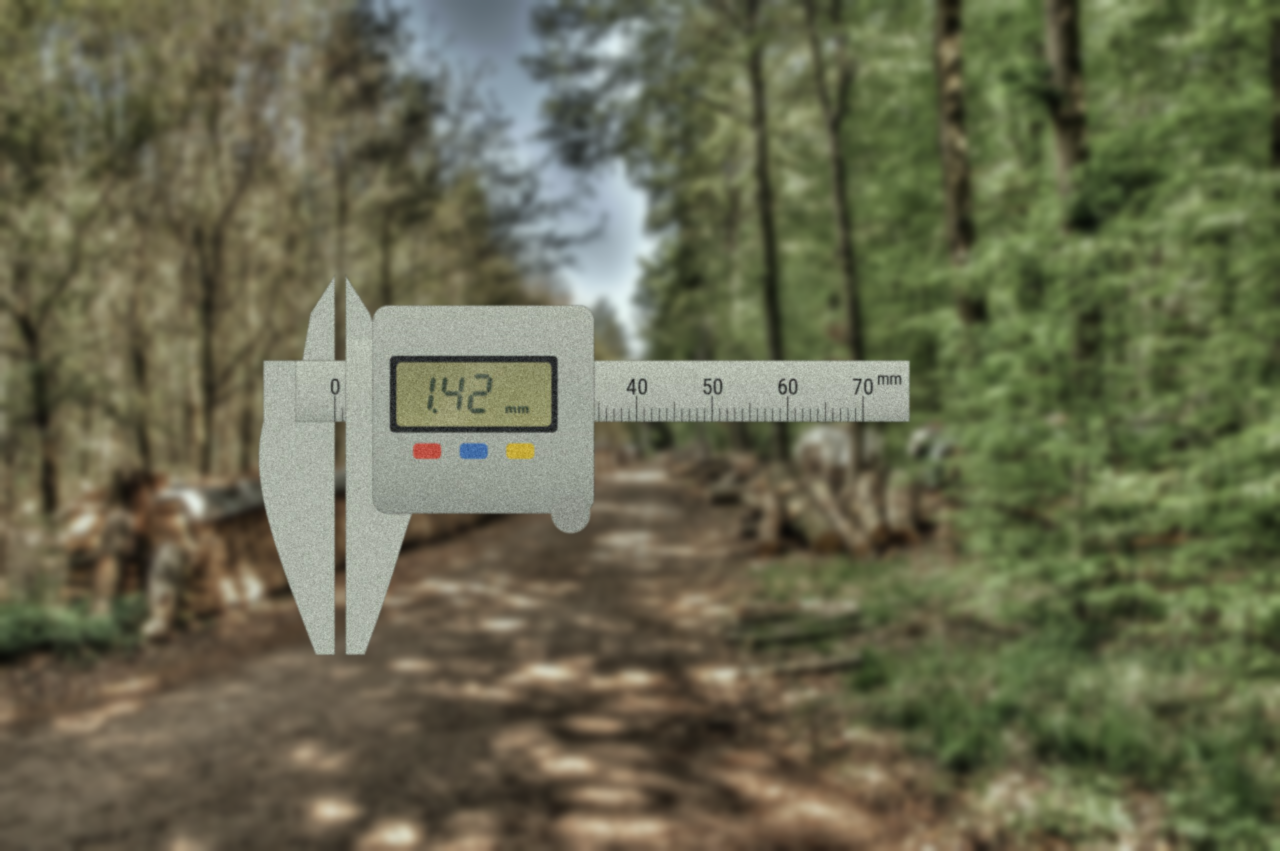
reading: mm 1.42
